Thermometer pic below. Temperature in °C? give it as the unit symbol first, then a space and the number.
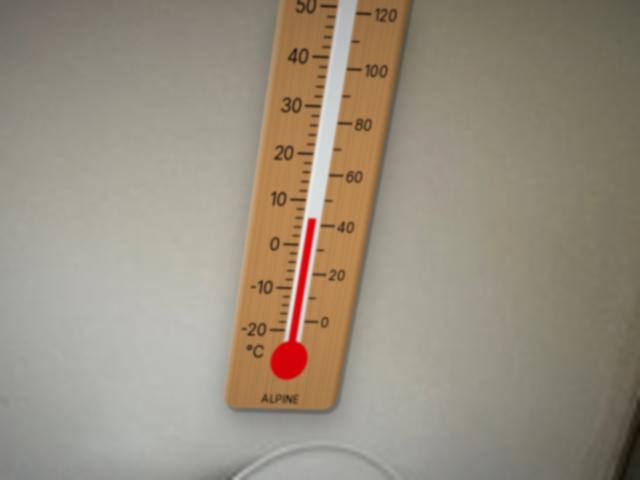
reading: °C 6
